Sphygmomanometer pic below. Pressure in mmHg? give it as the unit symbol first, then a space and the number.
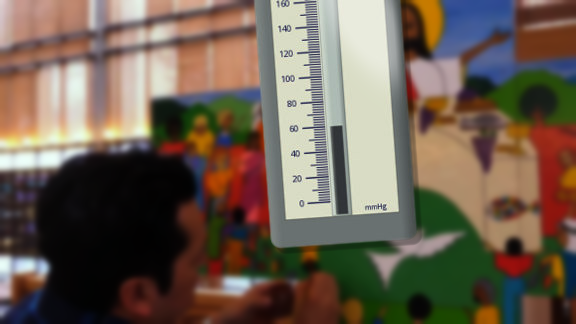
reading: mmHg 60
